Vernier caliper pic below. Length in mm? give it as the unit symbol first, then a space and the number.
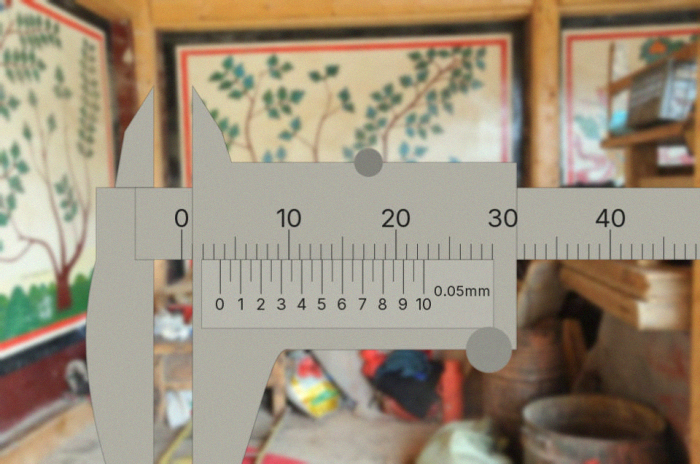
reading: mm 3.6
